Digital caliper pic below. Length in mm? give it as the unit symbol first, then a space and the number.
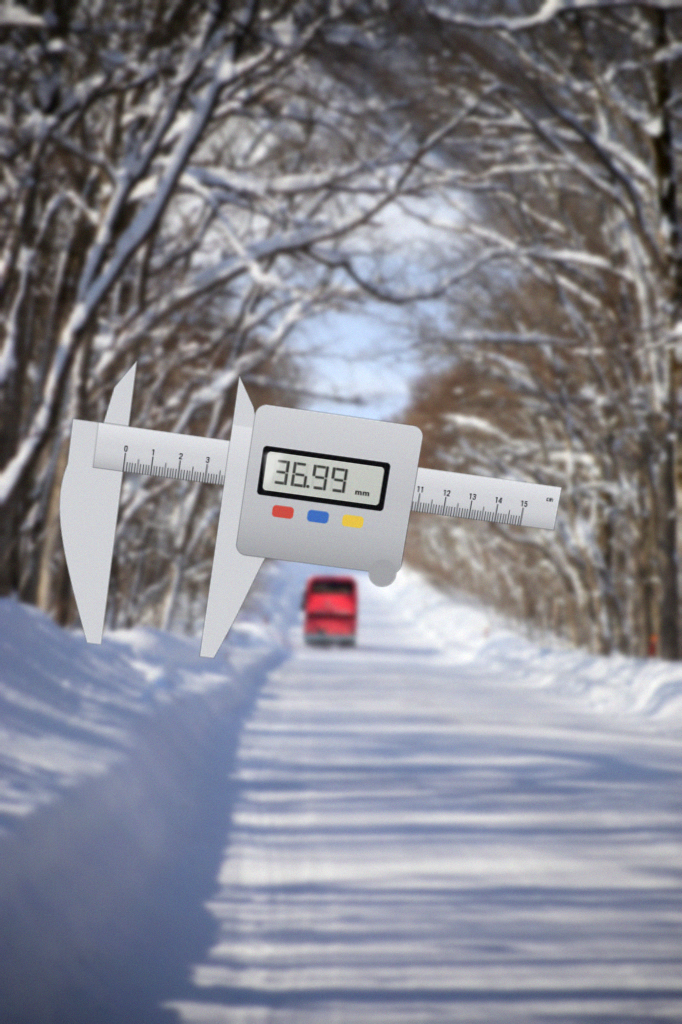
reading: mm 36.99
